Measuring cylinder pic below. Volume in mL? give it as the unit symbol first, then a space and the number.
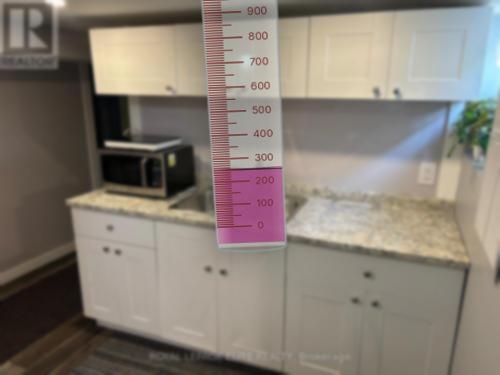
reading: mL 250
